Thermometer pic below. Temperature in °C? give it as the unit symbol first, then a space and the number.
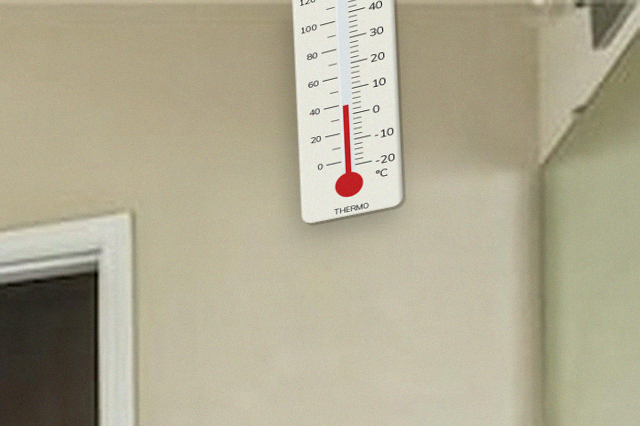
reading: °C 4
